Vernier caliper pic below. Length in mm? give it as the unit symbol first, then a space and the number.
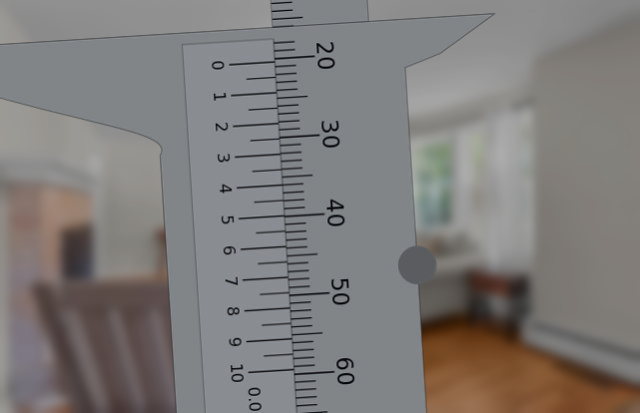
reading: mm 20.4
